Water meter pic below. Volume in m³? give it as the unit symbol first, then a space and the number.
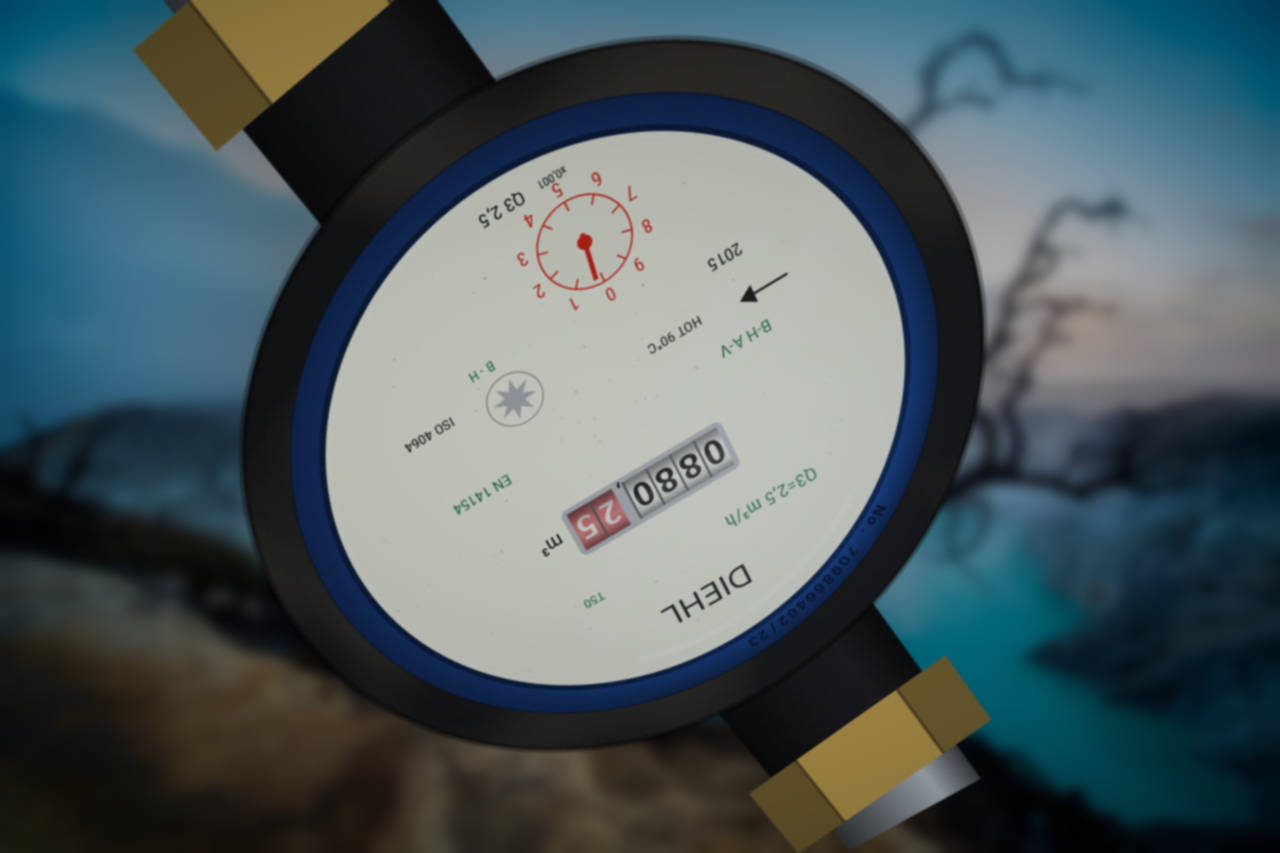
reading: m³ 880.250
